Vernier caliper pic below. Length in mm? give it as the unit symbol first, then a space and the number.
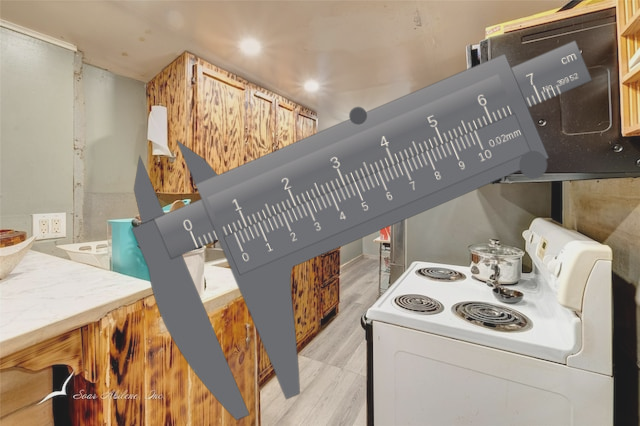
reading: mm 7.5
